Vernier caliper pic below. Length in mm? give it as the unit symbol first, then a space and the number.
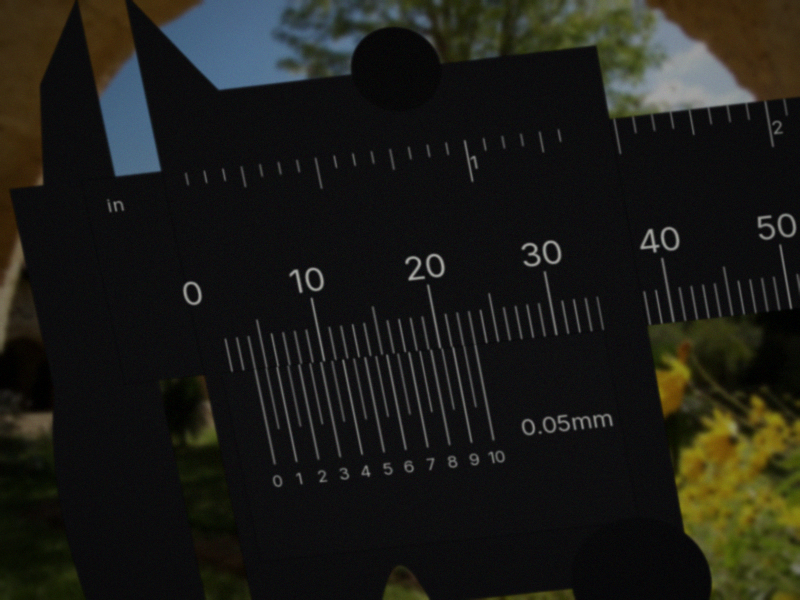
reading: mm 4.0
